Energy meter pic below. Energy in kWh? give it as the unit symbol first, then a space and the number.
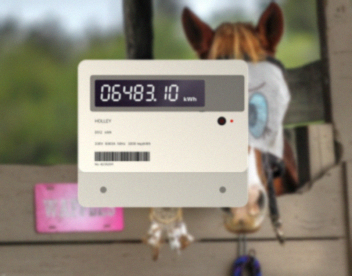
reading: kWh 6483.10
